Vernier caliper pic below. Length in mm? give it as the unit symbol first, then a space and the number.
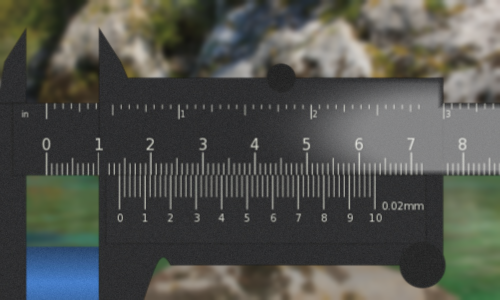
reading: mm 14.0
